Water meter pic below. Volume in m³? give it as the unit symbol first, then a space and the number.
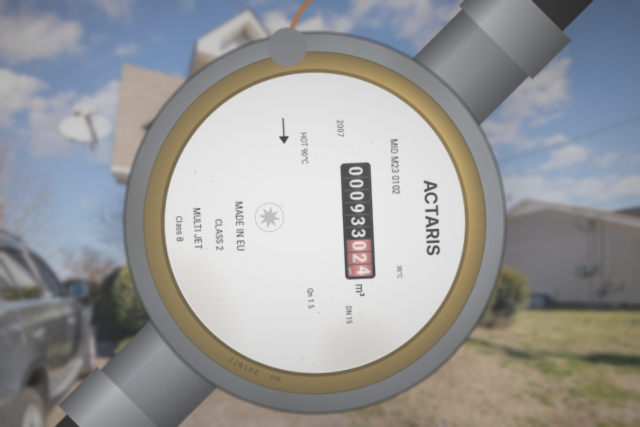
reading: m³ 933.024
